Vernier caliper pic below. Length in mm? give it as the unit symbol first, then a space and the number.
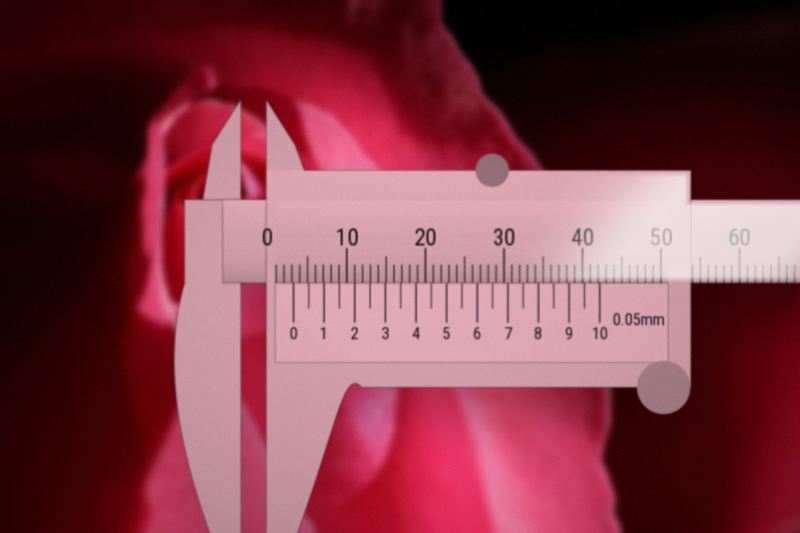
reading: mm 3.2
